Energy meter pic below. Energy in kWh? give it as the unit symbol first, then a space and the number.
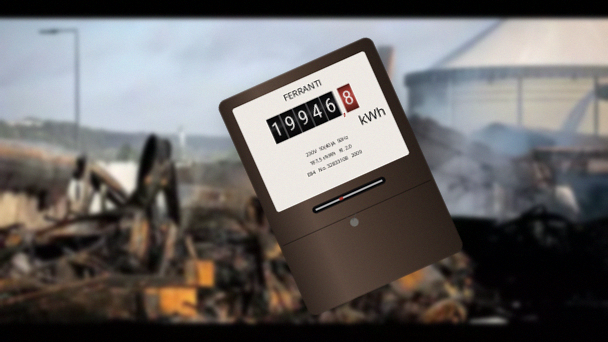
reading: kWh 19946.8
